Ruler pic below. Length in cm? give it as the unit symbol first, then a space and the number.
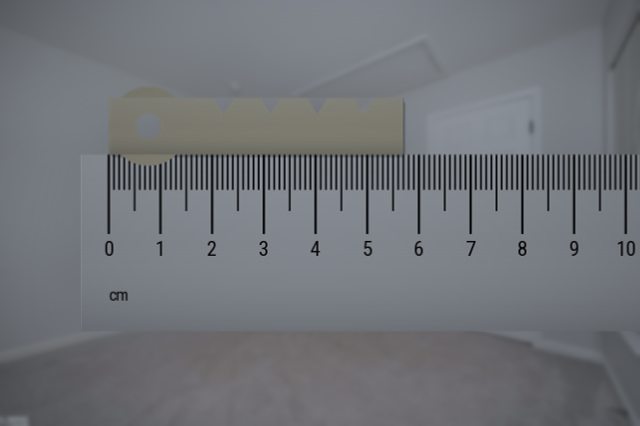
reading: cm 5.7
